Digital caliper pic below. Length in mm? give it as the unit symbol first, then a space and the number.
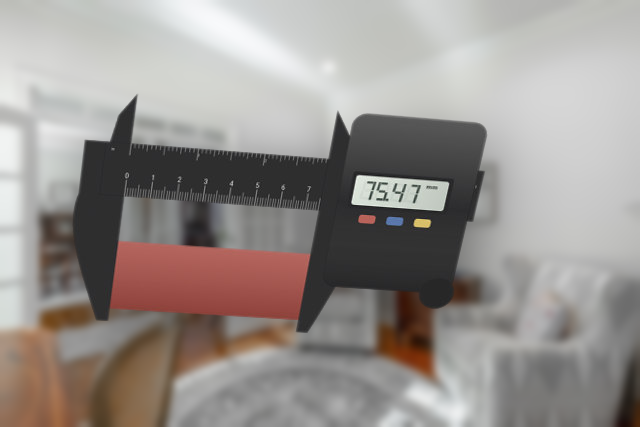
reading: mm 75.47
